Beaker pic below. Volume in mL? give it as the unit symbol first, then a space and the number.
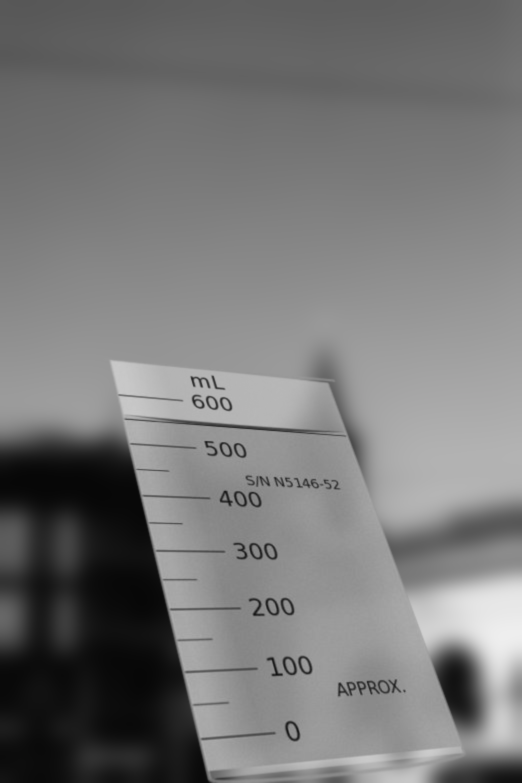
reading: mL 550
